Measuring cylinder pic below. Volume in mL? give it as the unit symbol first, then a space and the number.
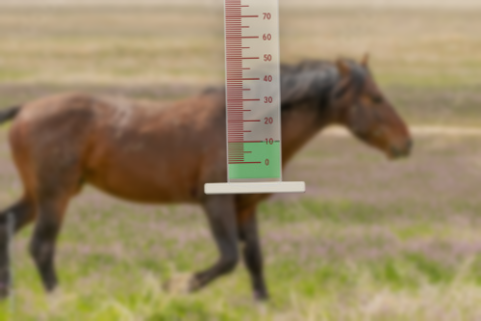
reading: mL 10
